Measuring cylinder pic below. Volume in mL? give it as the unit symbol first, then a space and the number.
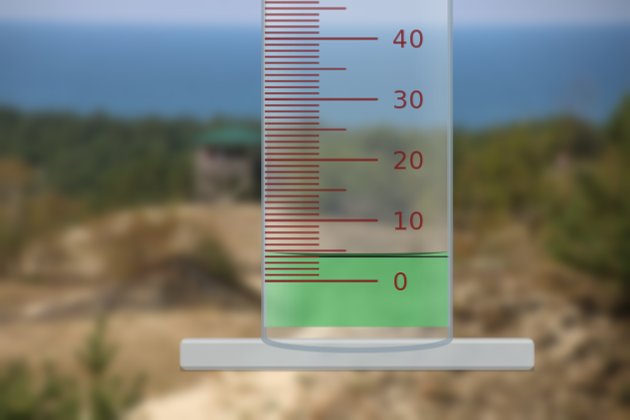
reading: mL 4
